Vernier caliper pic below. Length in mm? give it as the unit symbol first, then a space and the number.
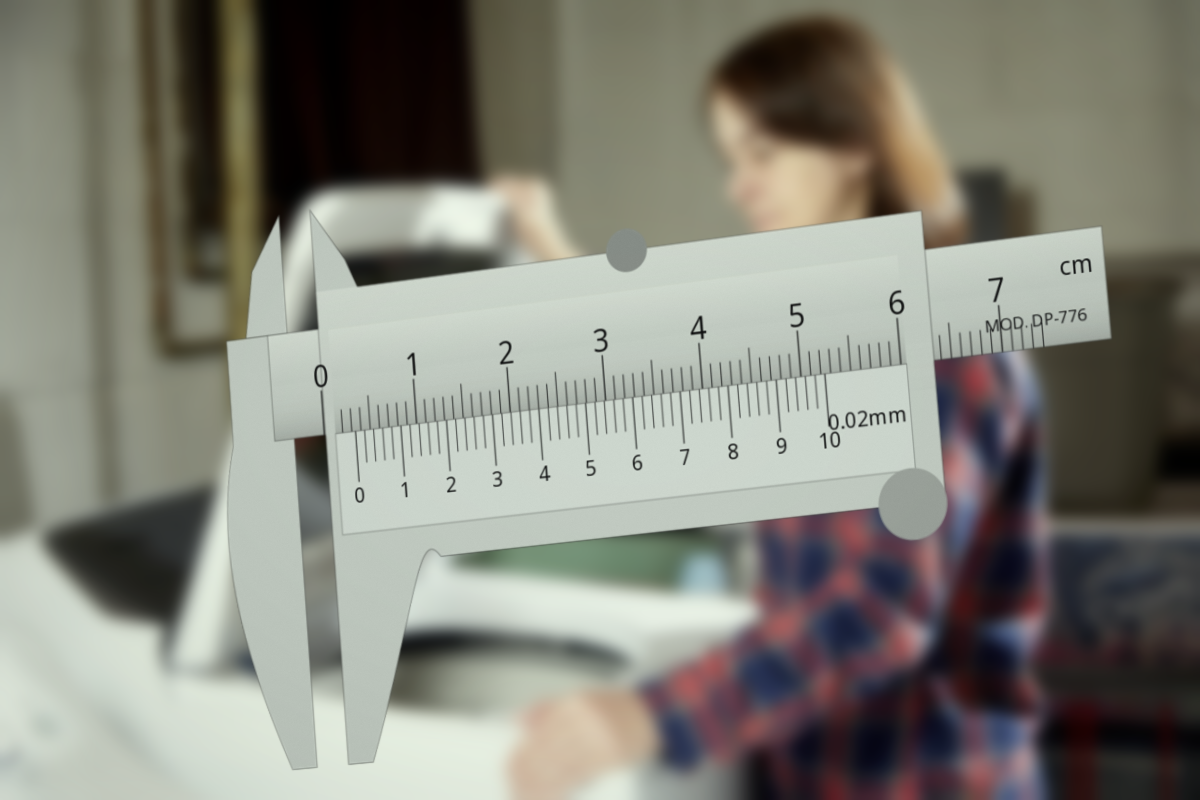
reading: mm 3.4
